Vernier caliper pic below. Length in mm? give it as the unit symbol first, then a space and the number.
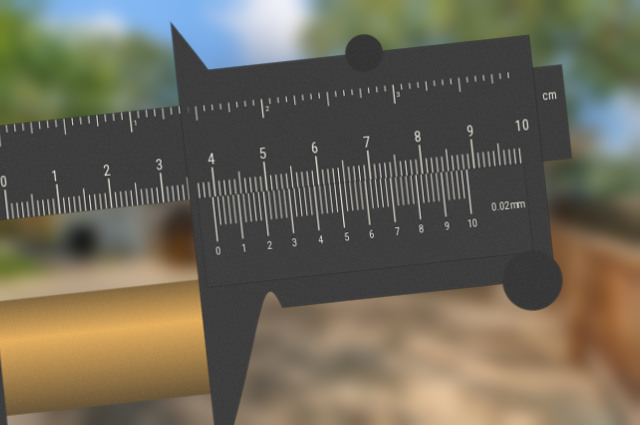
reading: mm 39.5
